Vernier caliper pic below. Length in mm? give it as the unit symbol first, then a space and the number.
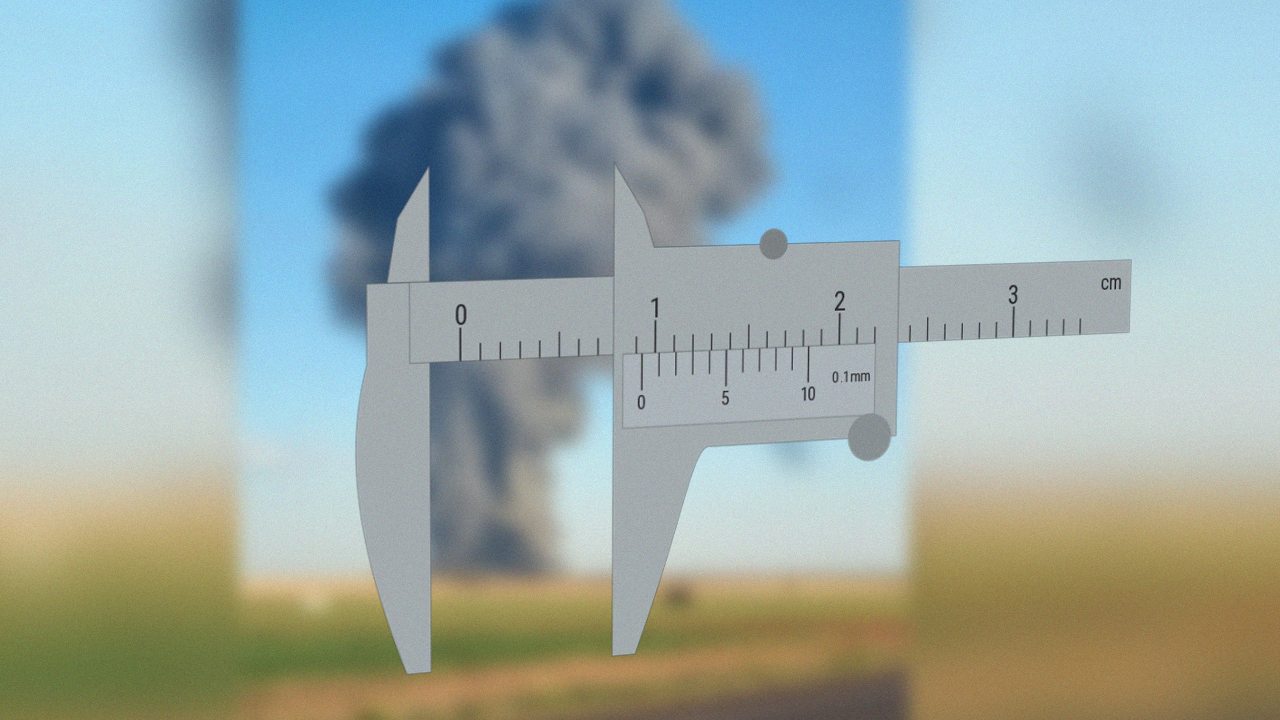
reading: mm 9.3
